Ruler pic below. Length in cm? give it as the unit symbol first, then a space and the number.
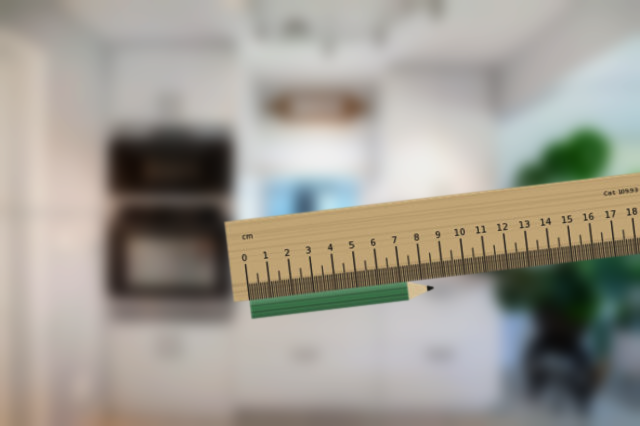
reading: cm 8.5
